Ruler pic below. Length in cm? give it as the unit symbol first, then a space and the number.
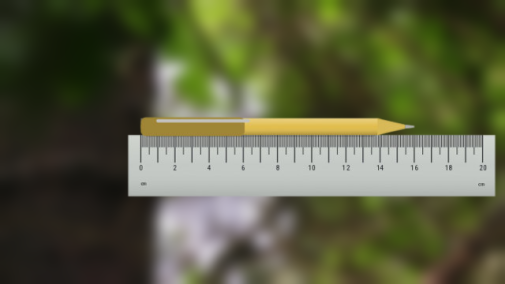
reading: cm 16
